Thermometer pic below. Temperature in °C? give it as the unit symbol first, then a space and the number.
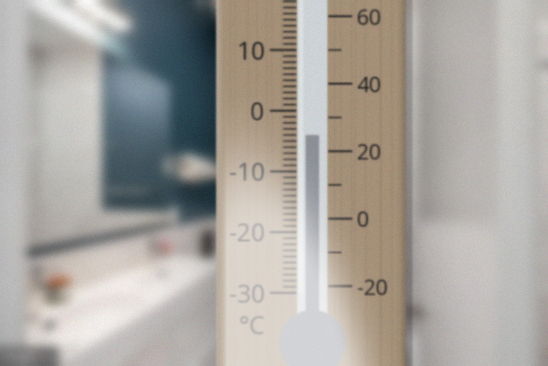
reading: °C -4
